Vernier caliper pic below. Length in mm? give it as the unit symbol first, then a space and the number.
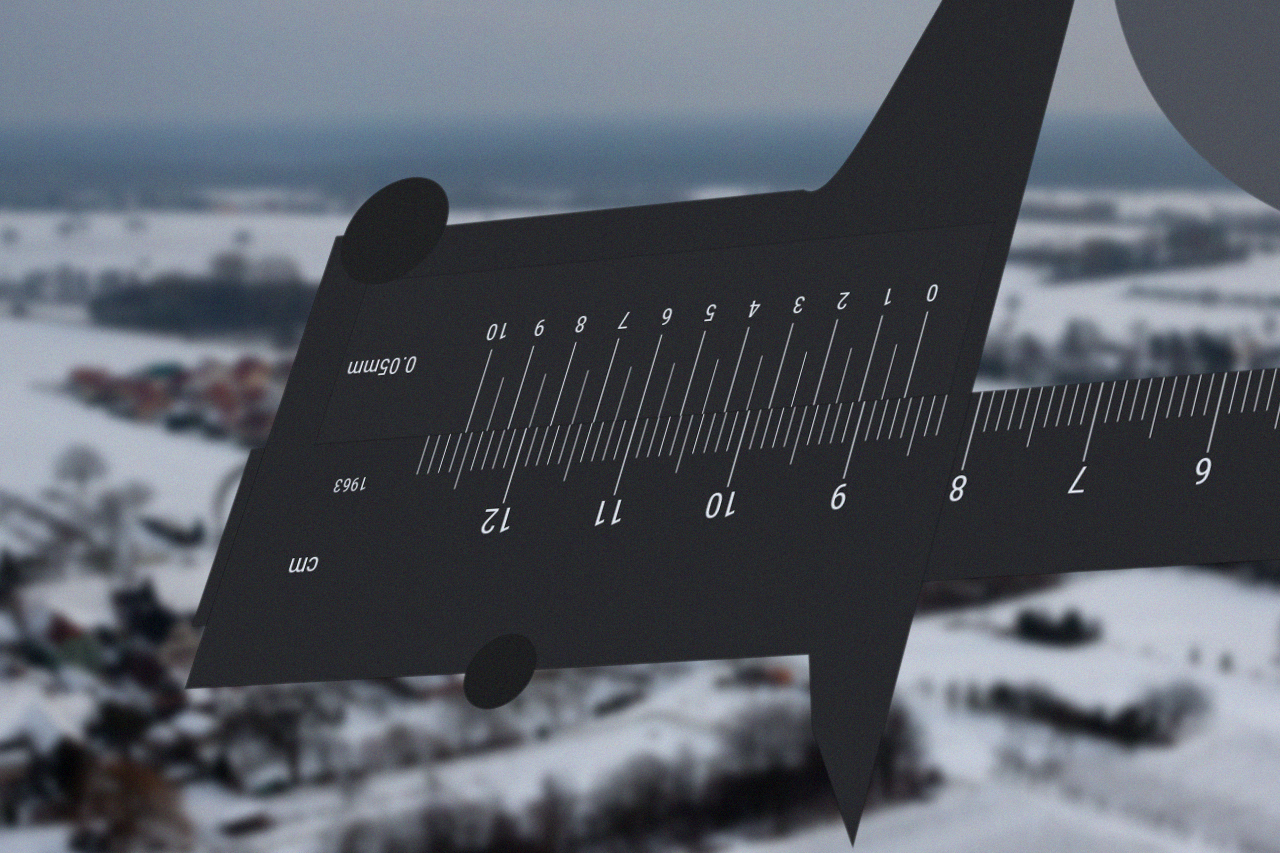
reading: mm 86.6
